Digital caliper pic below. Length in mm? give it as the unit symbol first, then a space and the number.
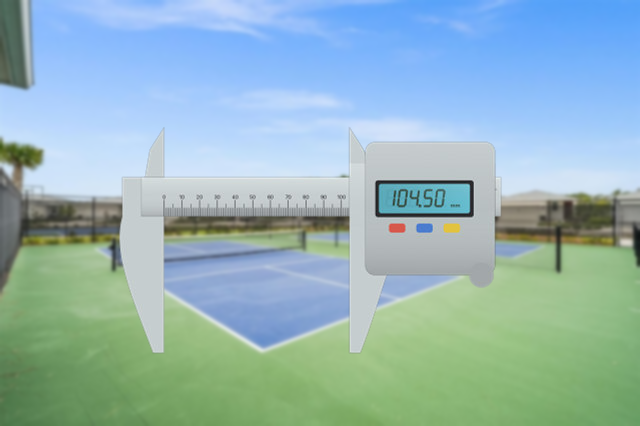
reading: mm 104.50
